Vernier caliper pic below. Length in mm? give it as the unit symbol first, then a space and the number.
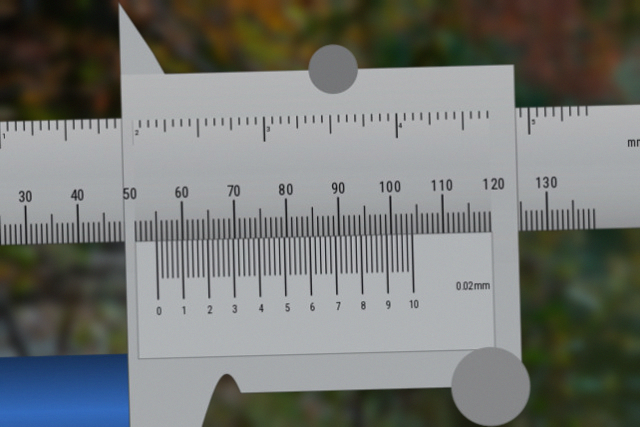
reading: mm 55.0
